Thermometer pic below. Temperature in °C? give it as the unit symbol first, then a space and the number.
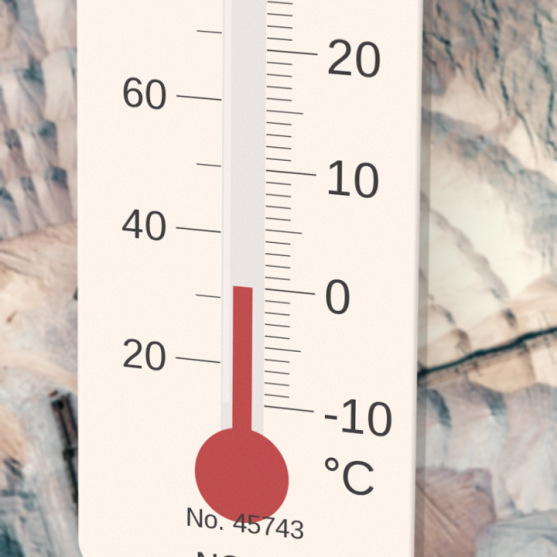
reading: °C 0
